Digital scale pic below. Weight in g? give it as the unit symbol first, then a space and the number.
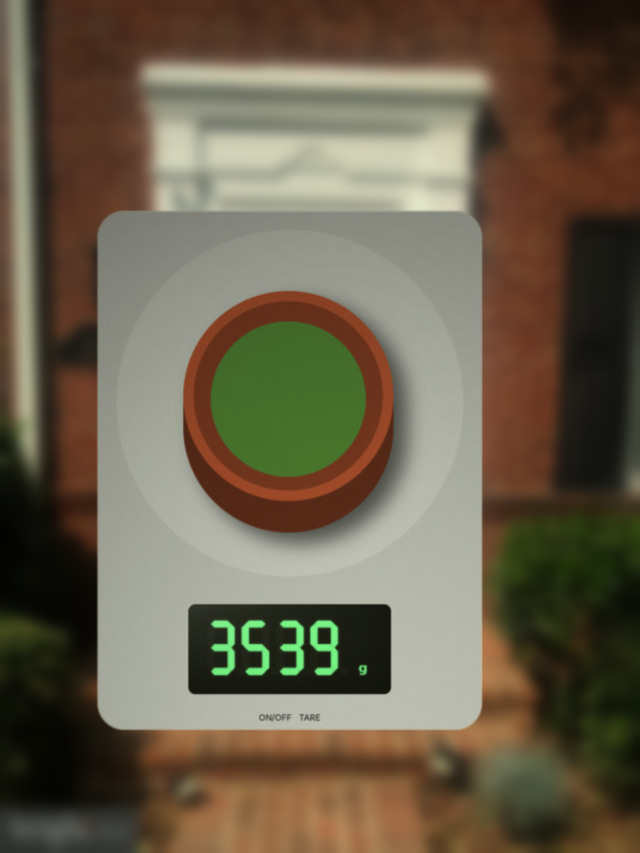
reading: g 3539
